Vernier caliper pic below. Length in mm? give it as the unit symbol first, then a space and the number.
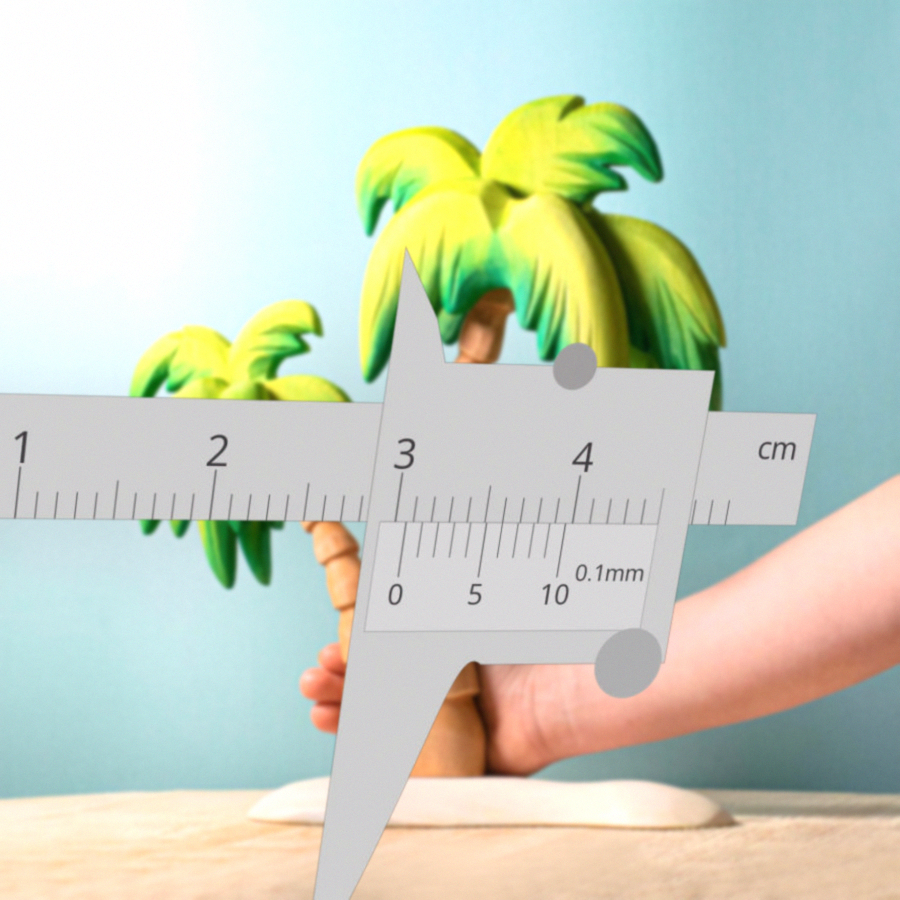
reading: mm 30.6
